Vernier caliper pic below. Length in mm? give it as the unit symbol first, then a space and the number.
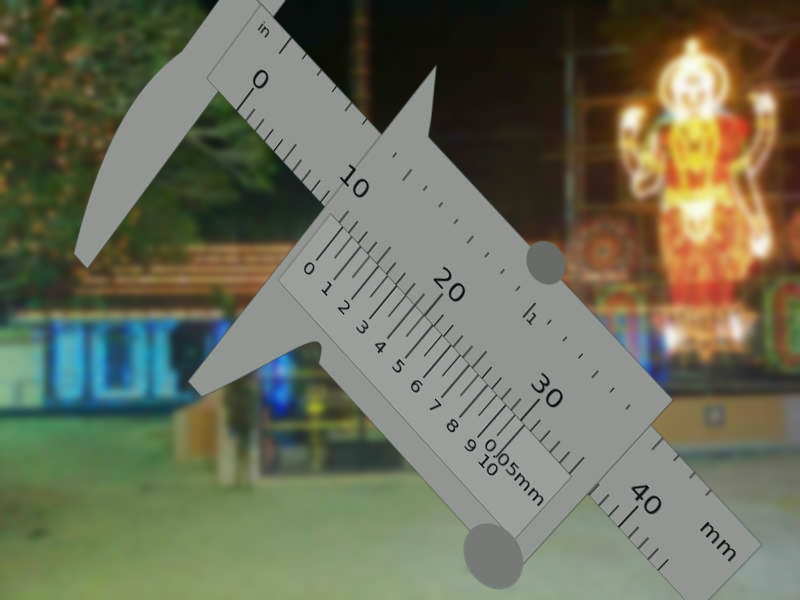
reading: mm 11.4
